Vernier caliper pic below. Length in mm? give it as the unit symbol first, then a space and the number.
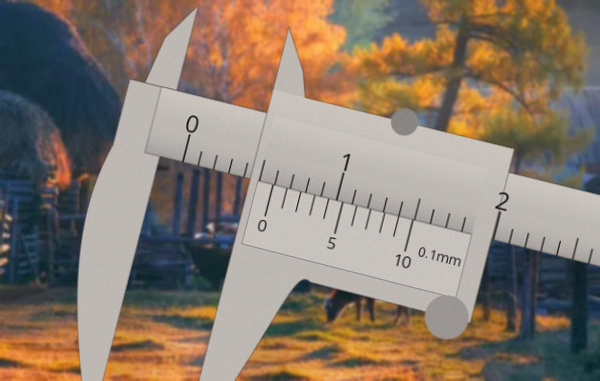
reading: mm 5.9
